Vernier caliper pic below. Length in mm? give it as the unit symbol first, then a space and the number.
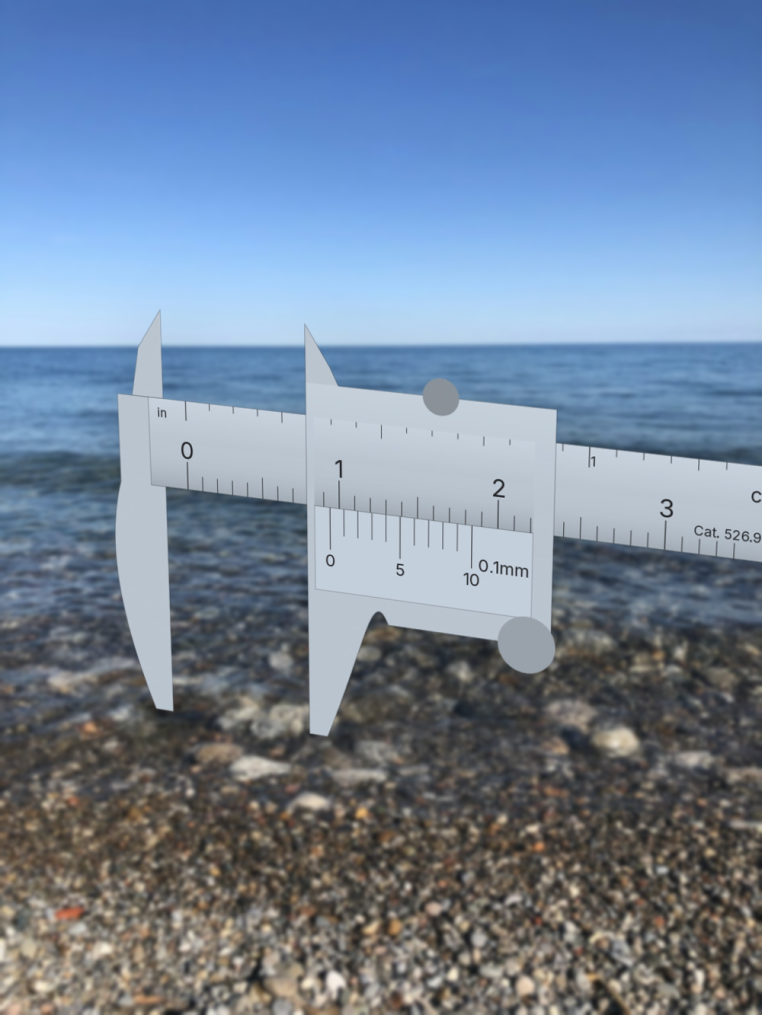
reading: mm 9.4
